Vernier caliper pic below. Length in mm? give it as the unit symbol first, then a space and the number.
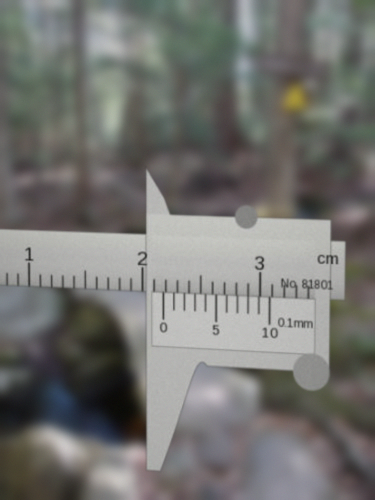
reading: mm 21.8
